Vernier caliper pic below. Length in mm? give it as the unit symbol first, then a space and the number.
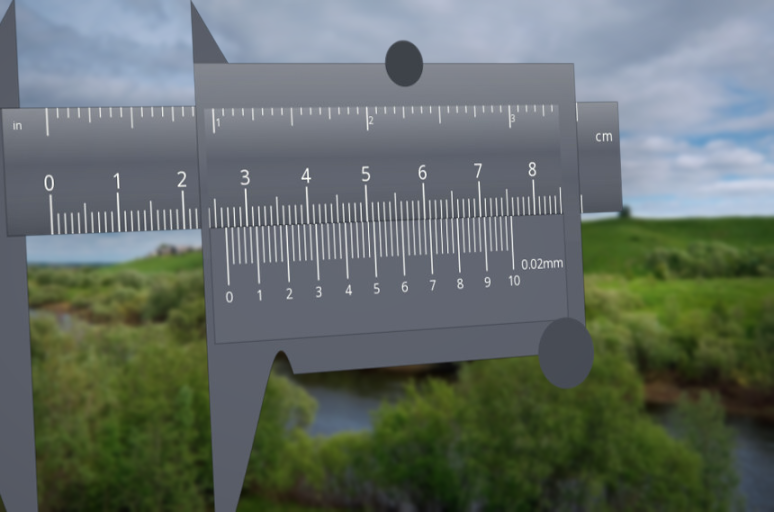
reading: mm 26.6
